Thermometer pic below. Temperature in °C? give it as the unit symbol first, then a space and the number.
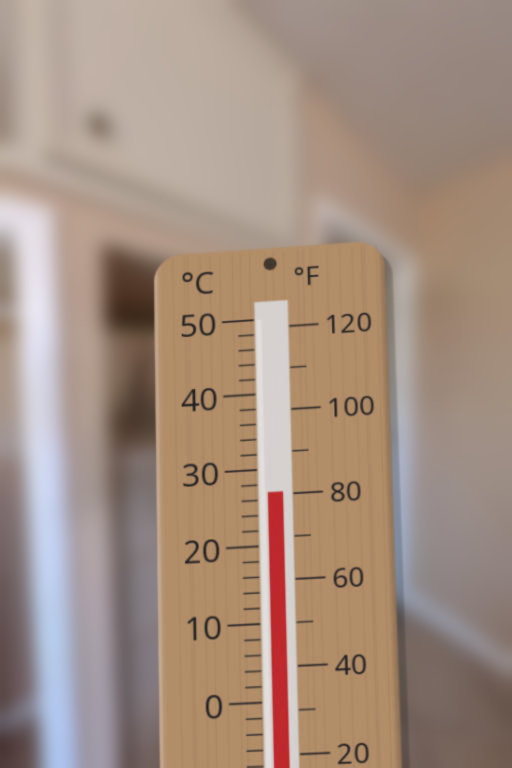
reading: °C 27
